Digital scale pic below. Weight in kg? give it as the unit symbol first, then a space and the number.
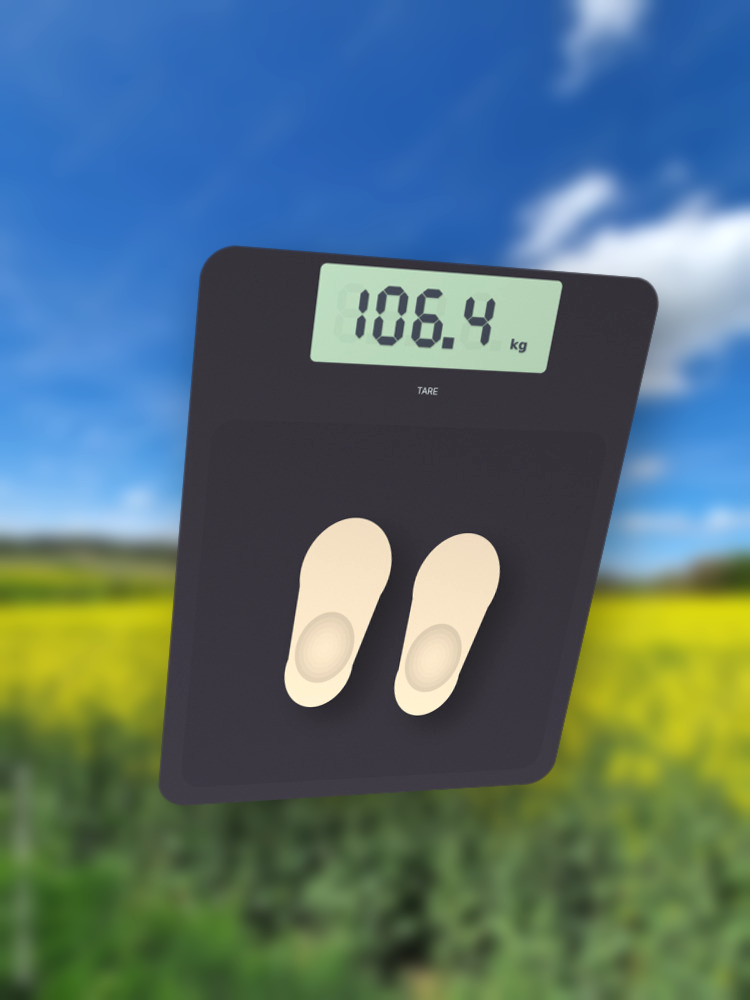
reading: kg 106.4
